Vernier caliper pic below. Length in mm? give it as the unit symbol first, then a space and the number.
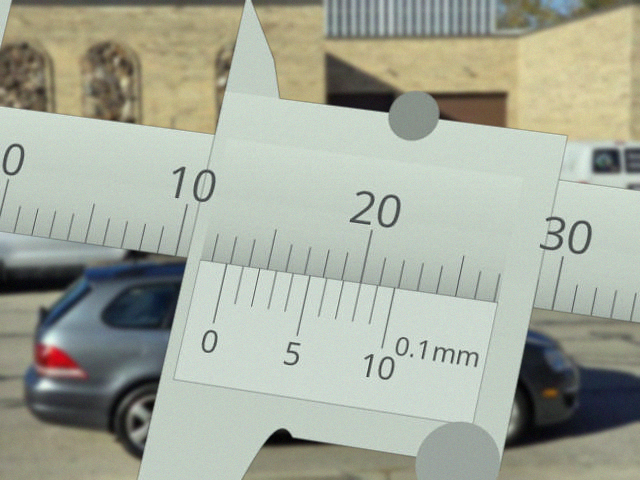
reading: mm 12.8
